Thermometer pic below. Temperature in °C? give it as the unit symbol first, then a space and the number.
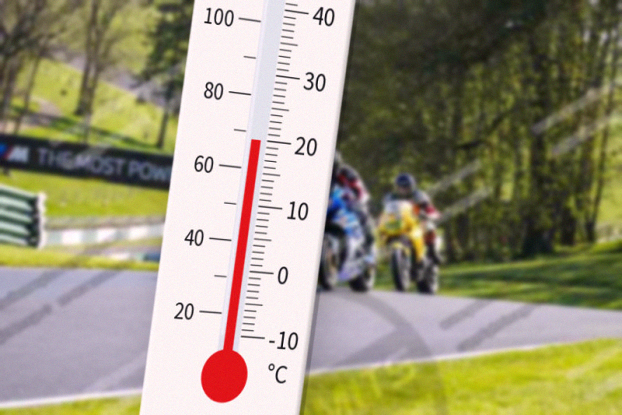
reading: °C 20
